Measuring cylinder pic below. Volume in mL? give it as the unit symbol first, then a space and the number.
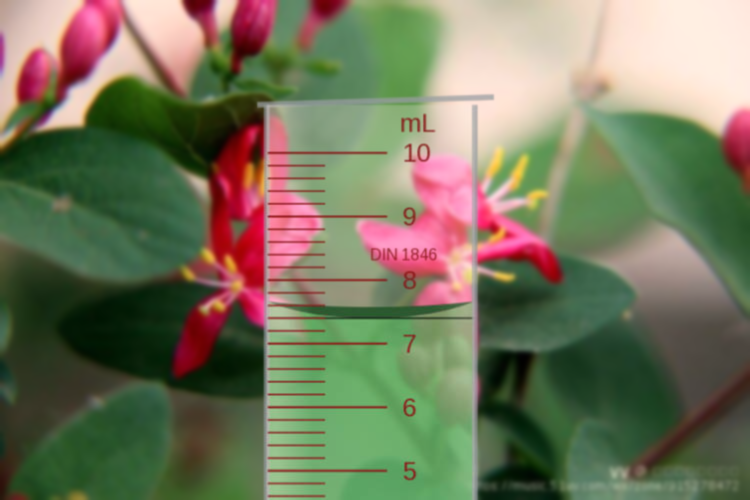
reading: mL 7.4
